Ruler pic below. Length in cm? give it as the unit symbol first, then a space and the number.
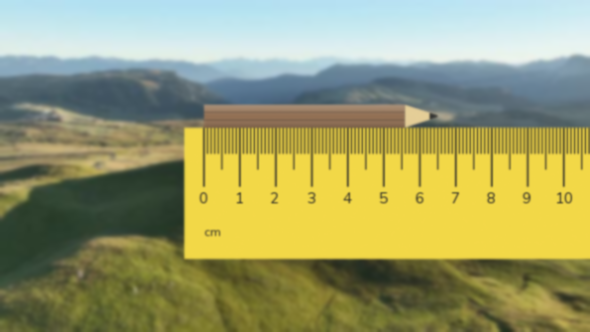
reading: cm 6.5
